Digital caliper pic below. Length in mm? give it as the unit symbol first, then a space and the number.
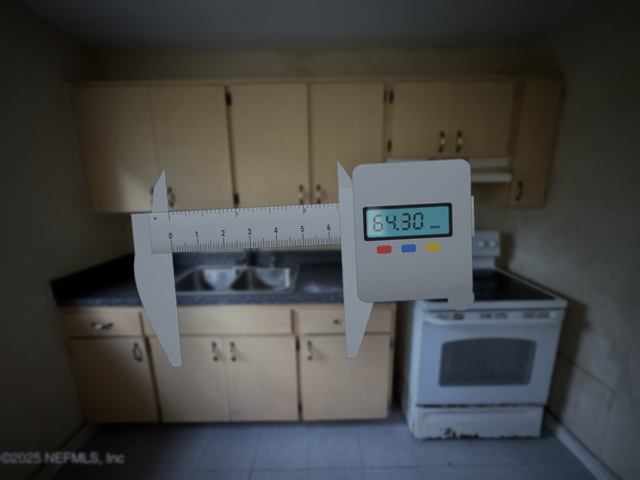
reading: mm 64.30
